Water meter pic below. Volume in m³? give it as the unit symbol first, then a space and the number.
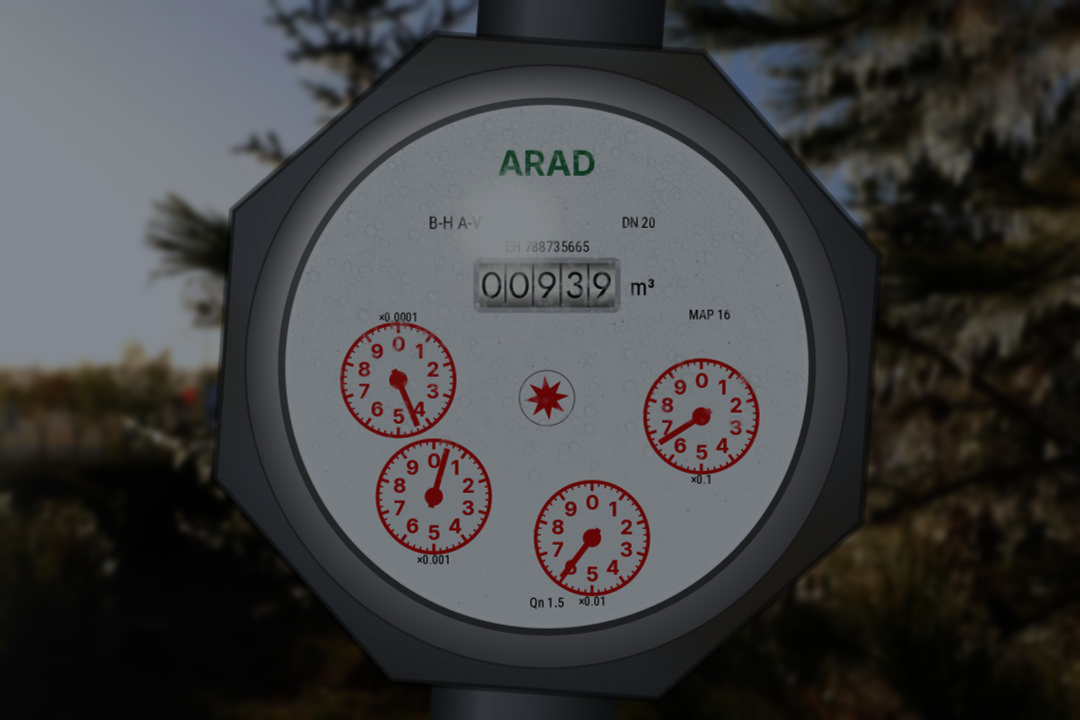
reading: m³ 939.6604
